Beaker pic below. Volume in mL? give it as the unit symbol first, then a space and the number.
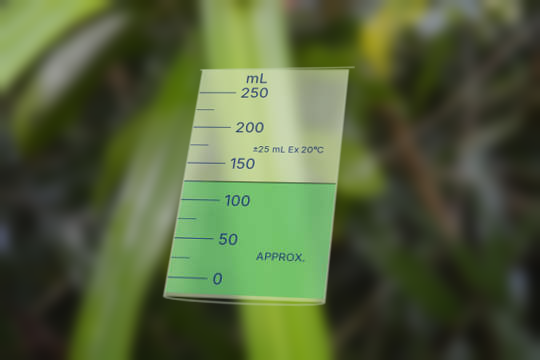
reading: mL 125
